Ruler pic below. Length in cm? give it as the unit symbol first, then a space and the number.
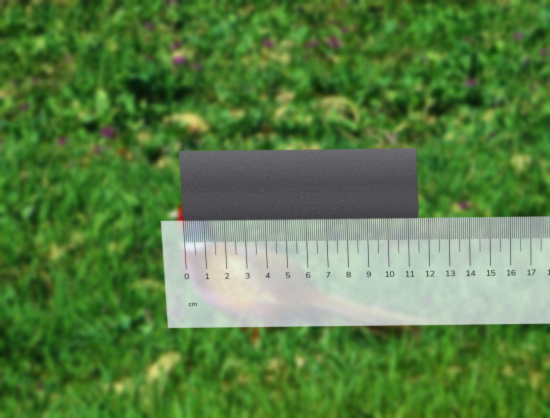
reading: cm 11.5
